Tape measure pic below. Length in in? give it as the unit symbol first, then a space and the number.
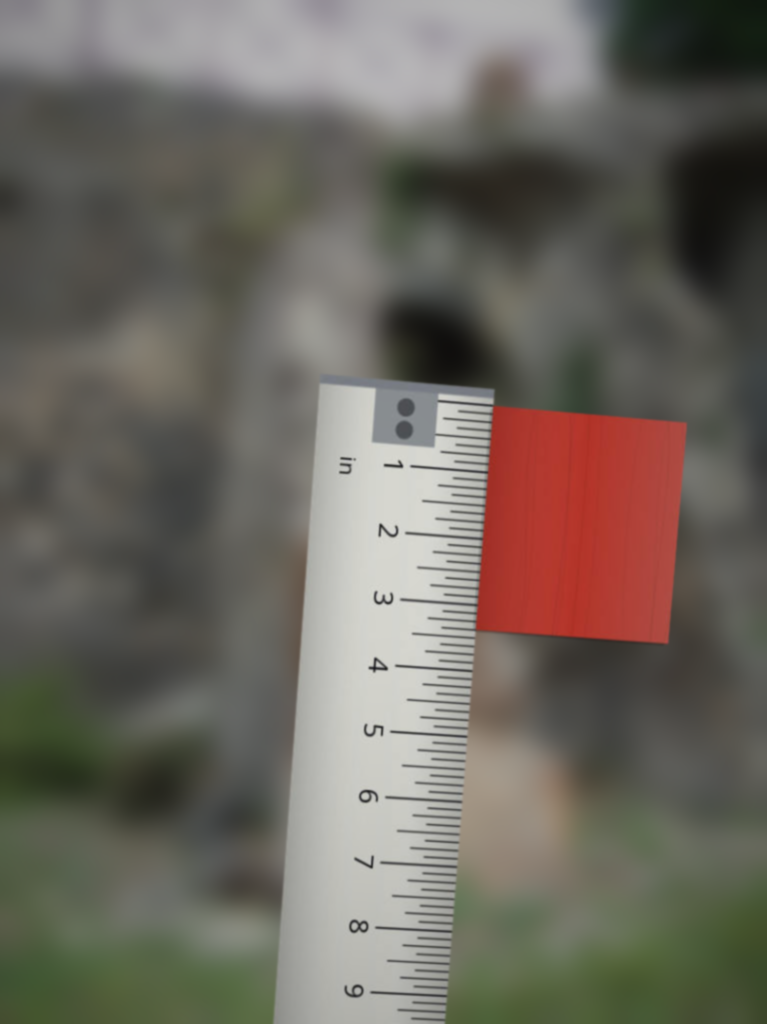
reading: in 3.375
